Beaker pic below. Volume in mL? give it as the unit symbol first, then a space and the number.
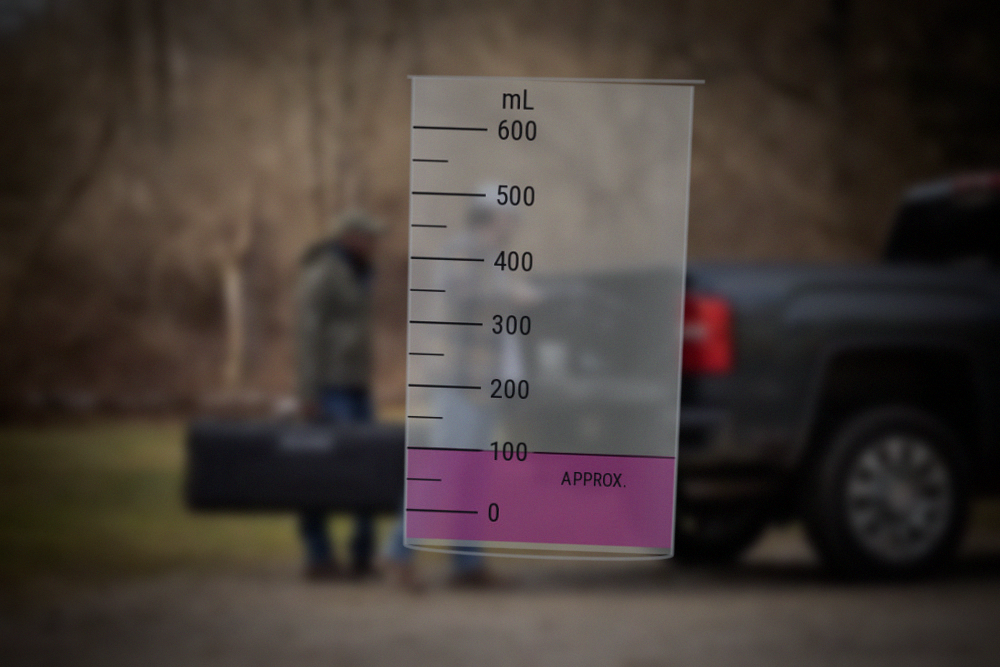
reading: mL 100
